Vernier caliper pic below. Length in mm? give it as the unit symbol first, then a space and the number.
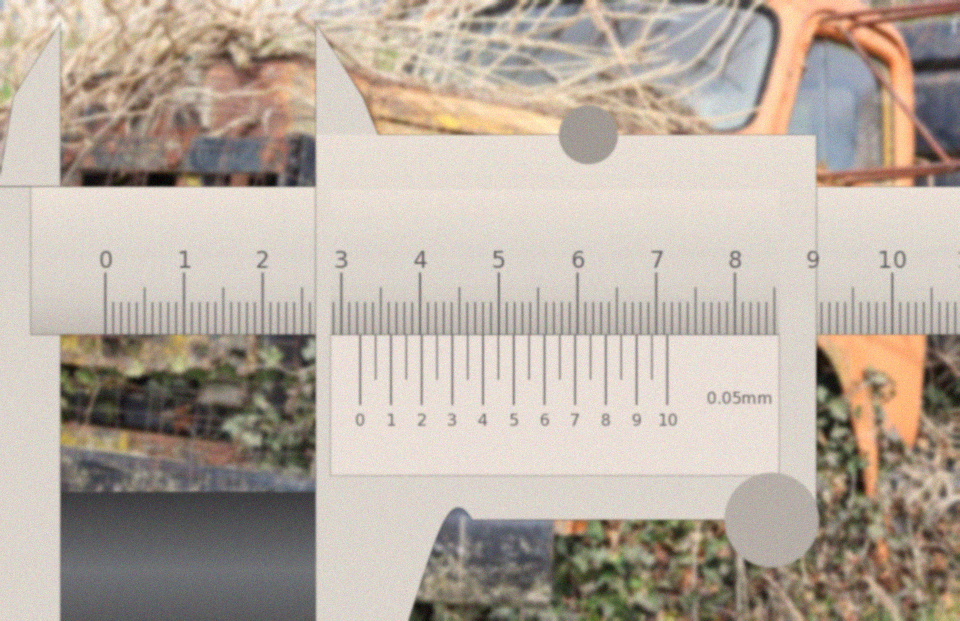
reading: mm 32.4
